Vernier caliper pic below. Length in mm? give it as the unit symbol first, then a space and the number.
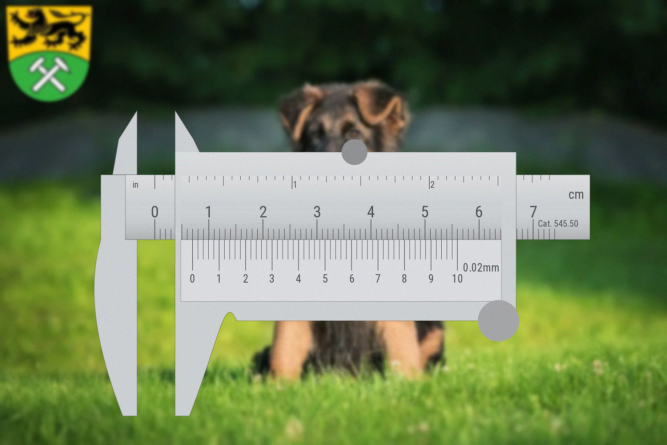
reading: mm 7.0
